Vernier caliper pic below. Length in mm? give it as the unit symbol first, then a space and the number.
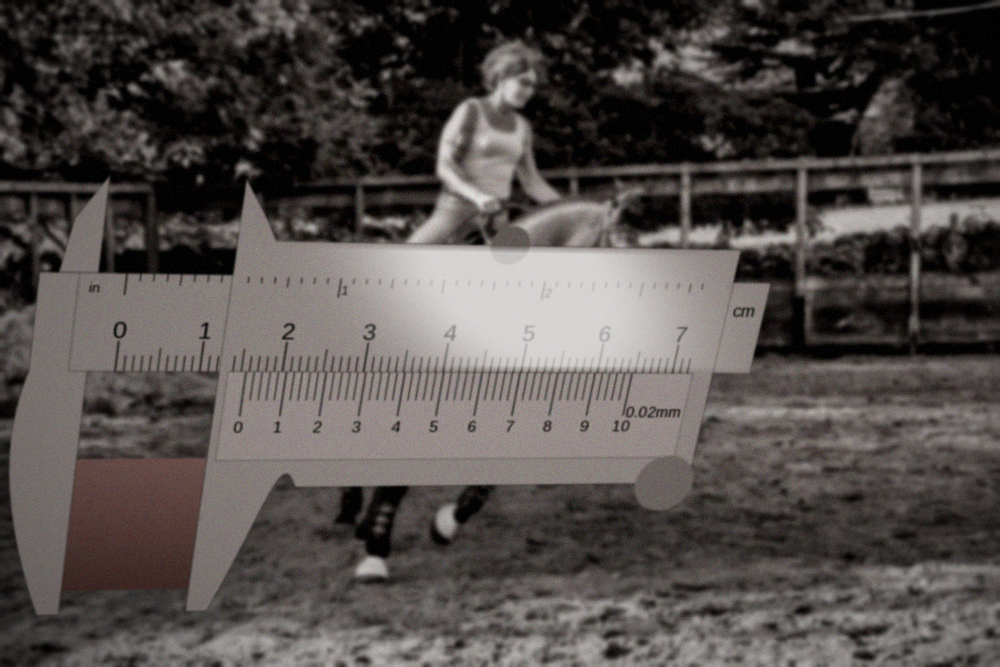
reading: mm 15.6
